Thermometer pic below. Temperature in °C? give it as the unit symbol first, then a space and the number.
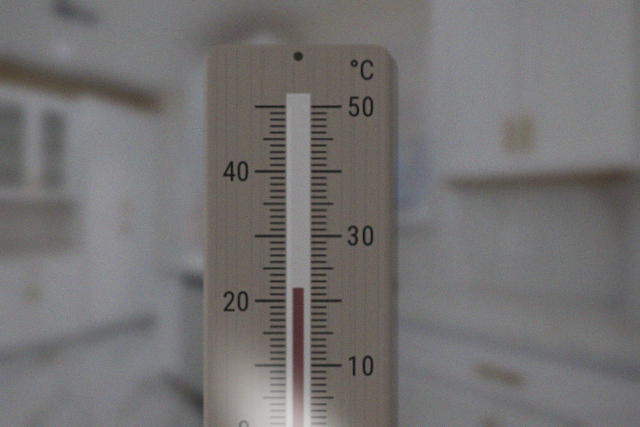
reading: °C 22
